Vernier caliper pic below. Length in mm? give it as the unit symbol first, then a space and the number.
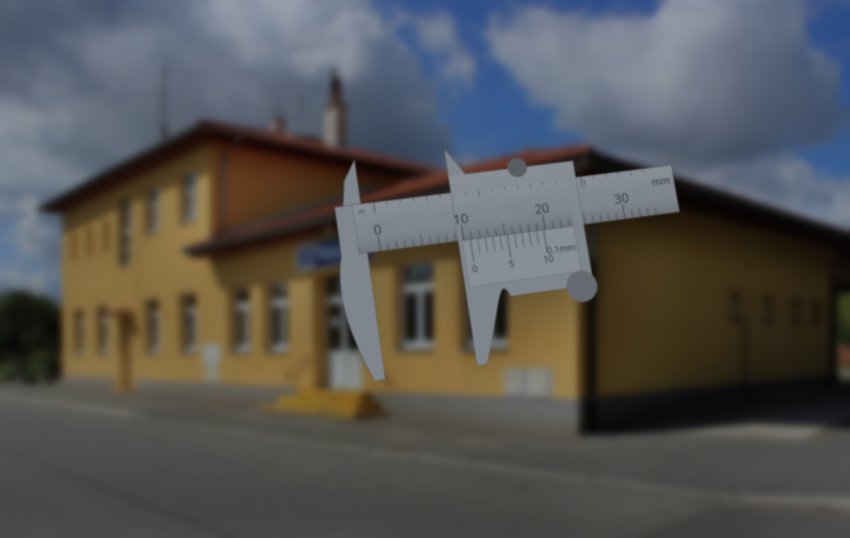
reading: mm 10.8
